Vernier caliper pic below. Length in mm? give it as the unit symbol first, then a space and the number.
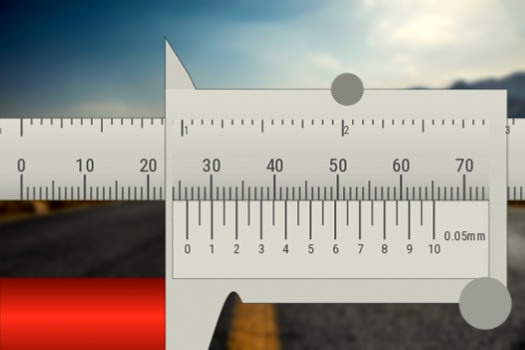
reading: mm 26.2
